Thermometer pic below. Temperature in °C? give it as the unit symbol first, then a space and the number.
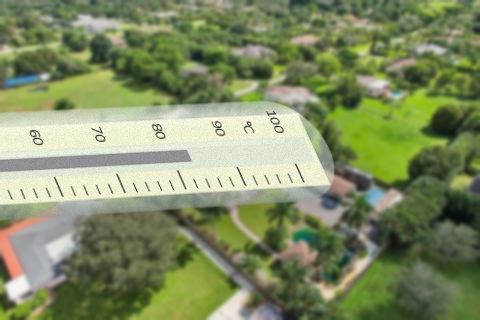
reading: °C 83
